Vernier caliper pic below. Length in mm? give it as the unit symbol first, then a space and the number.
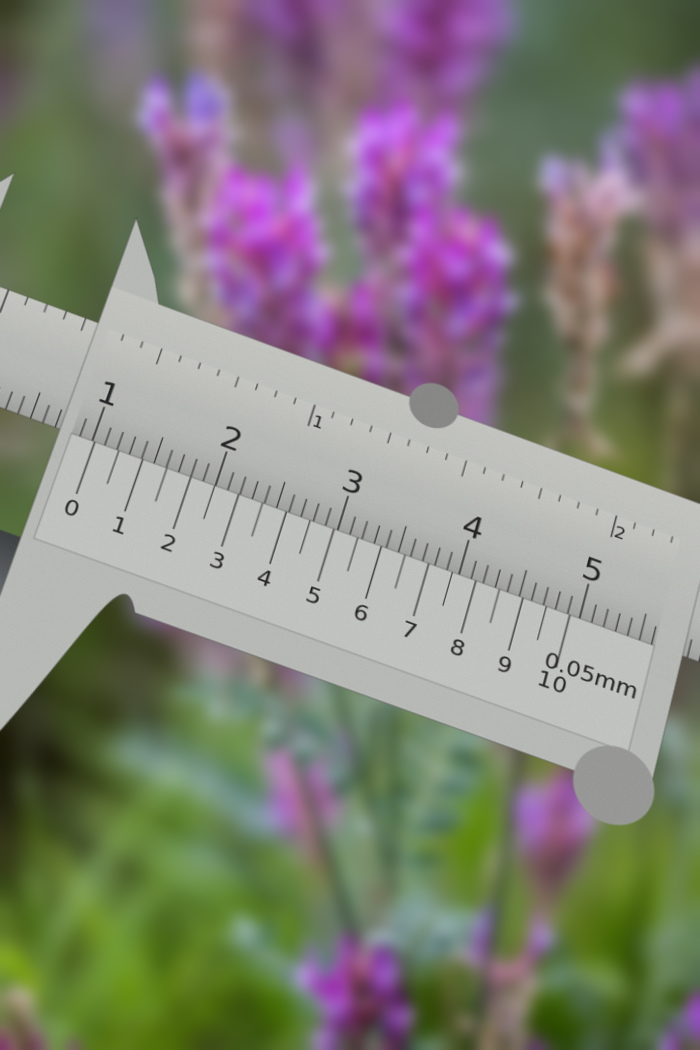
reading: mm 10.2
